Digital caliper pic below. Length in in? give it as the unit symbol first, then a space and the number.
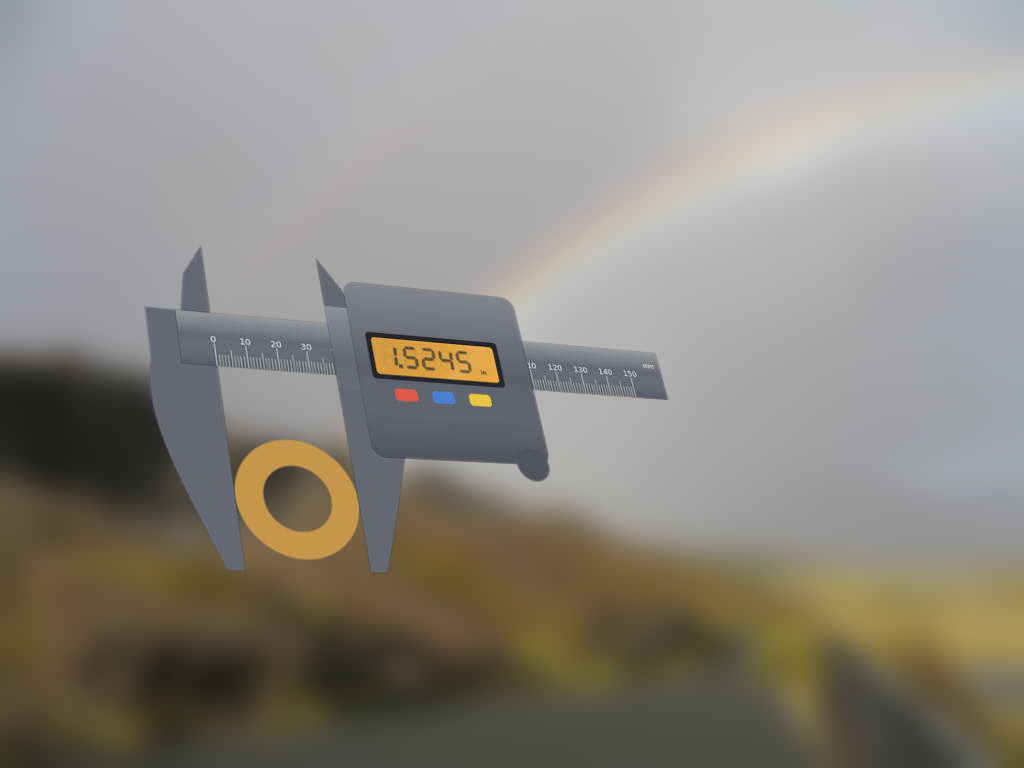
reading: in 1.5245
